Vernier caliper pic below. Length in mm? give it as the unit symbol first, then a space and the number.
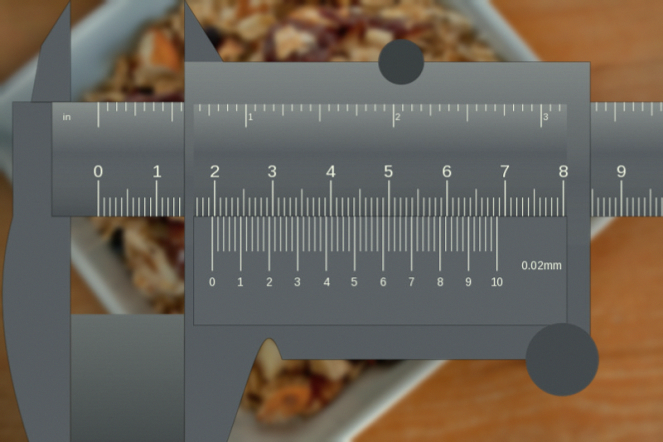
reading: mm 19.6
